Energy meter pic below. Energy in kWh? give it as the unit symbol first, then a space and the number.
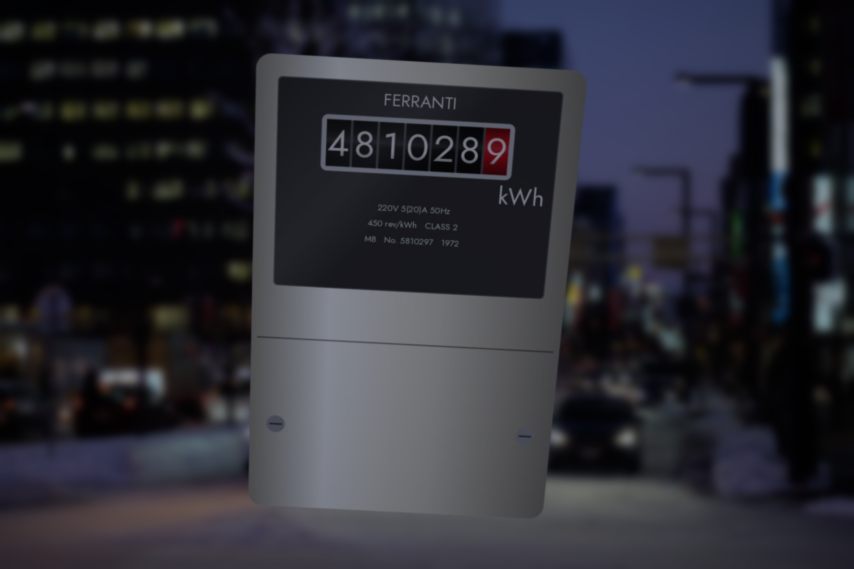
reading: kWh 481028.9
